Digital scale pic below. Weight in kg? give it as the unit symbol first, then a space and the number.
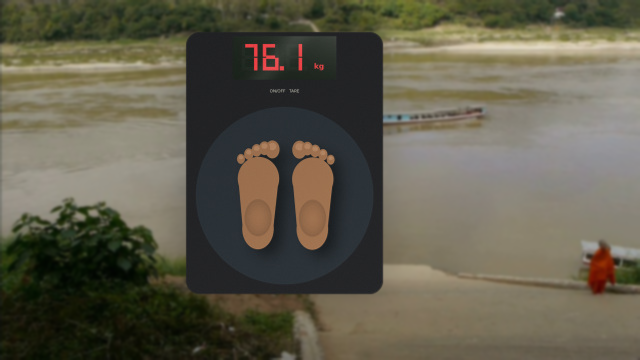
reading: kg 76.1
